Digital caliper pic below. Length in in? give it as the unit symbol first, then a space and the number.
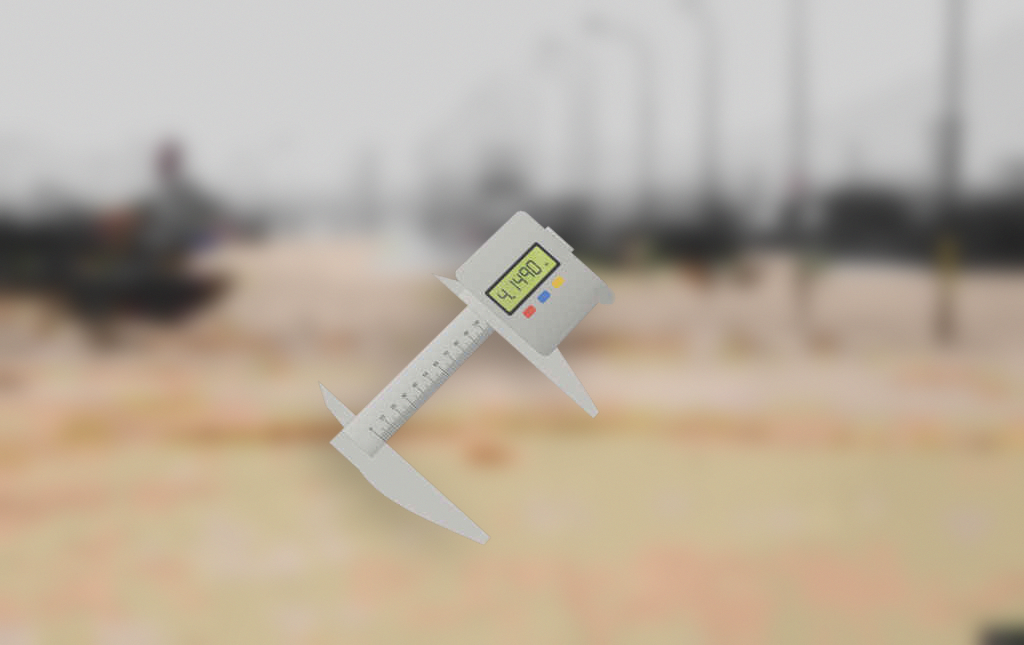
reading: in 4.1490
